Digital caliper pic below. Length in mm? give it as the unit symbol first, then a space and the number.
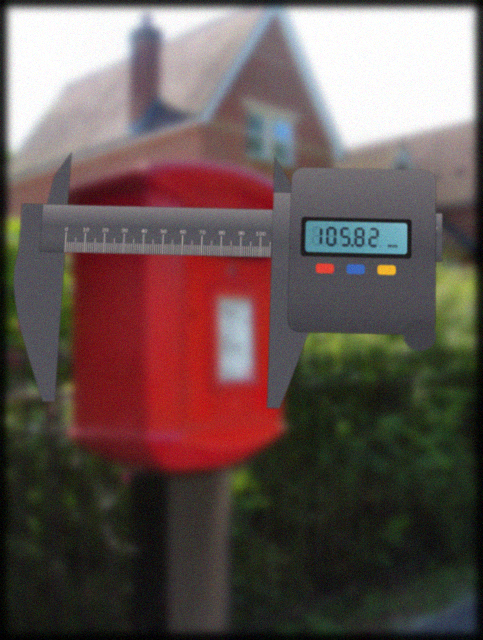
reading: mm 105.82
